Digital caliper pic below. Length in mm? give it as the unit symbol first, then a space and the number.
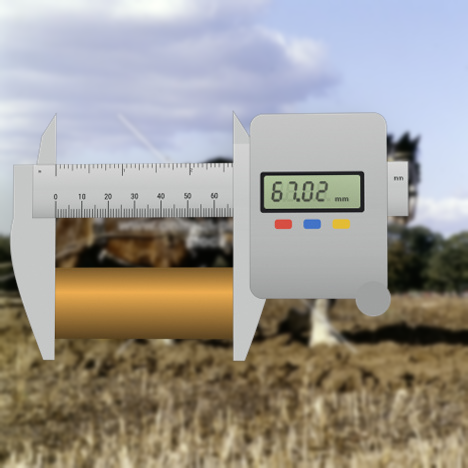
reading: mm 67.02
